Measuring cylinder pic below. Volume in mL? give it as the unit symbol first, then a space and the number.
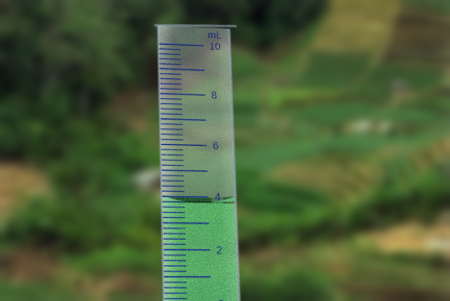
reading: mL 3.8
